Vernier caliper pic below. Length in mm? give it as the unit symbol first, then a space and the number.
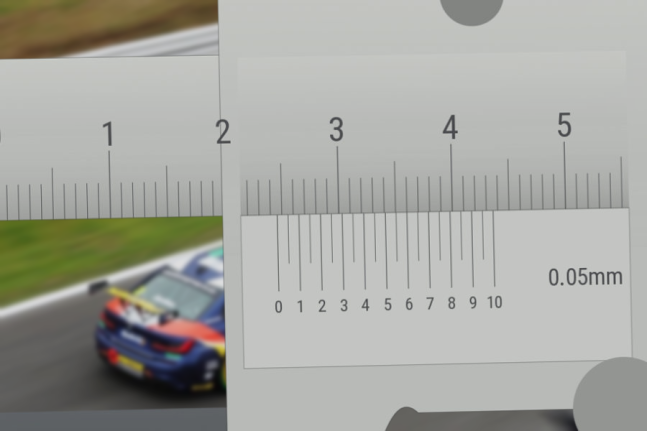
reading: mm 24.6
